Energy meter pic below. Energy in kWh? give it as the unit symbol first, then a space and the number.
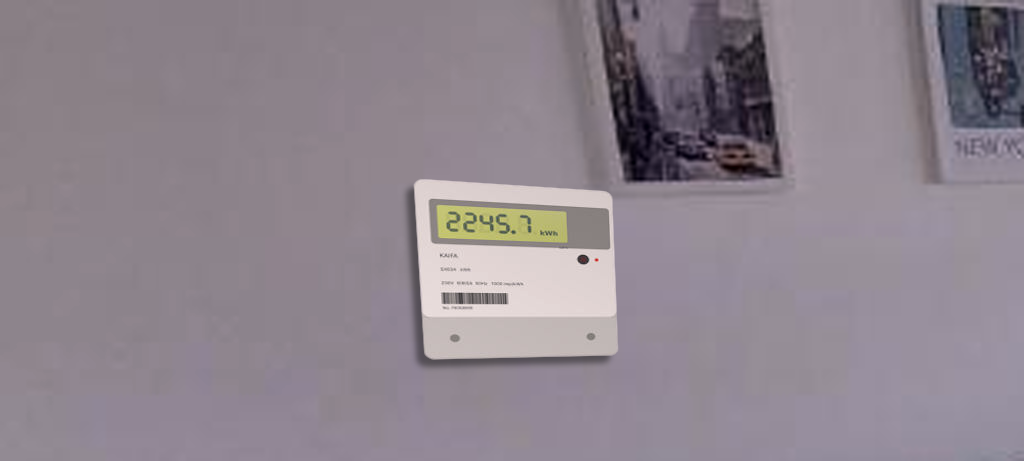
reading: kWh 2245.7
